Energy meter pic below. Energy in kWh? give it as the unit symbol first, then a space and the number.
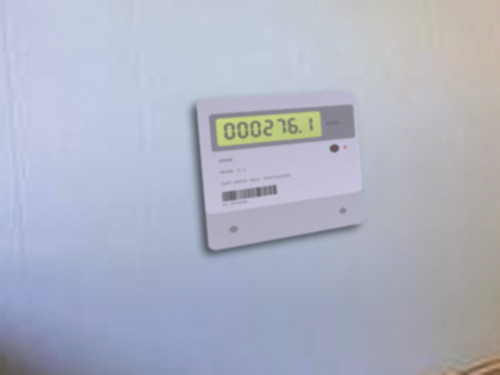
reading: kWh 276.1
